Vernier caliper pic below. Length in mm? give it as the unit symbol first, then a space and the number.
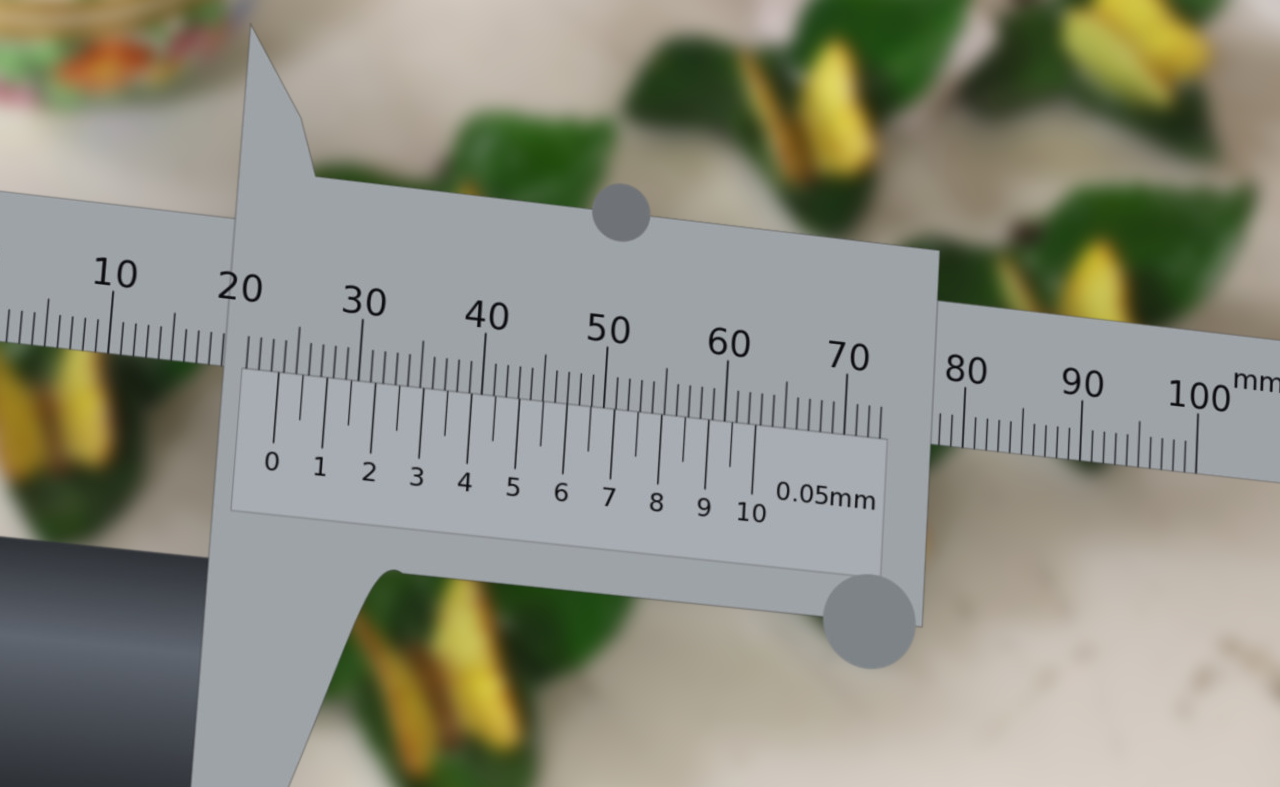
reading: mm 23.6
